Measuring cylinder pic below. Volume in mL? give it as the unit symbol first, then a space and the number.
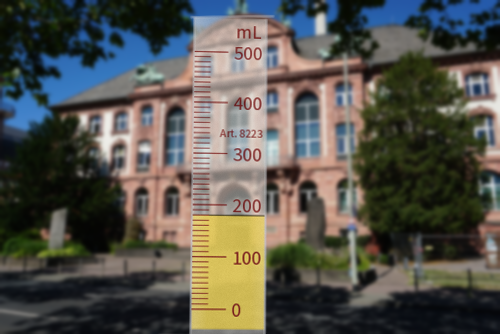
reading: mL 180
